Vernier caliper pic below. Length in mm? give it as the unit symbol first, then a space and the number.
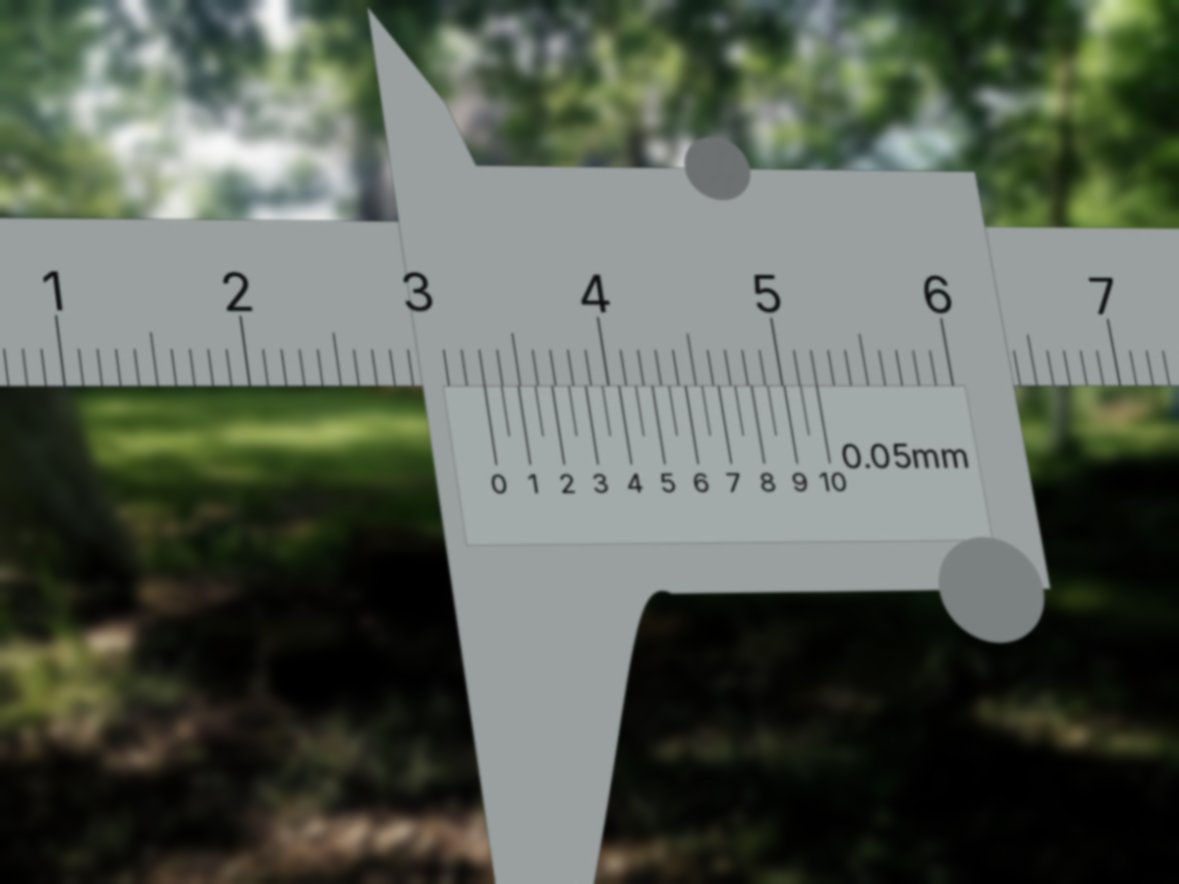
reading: mm 33.0
